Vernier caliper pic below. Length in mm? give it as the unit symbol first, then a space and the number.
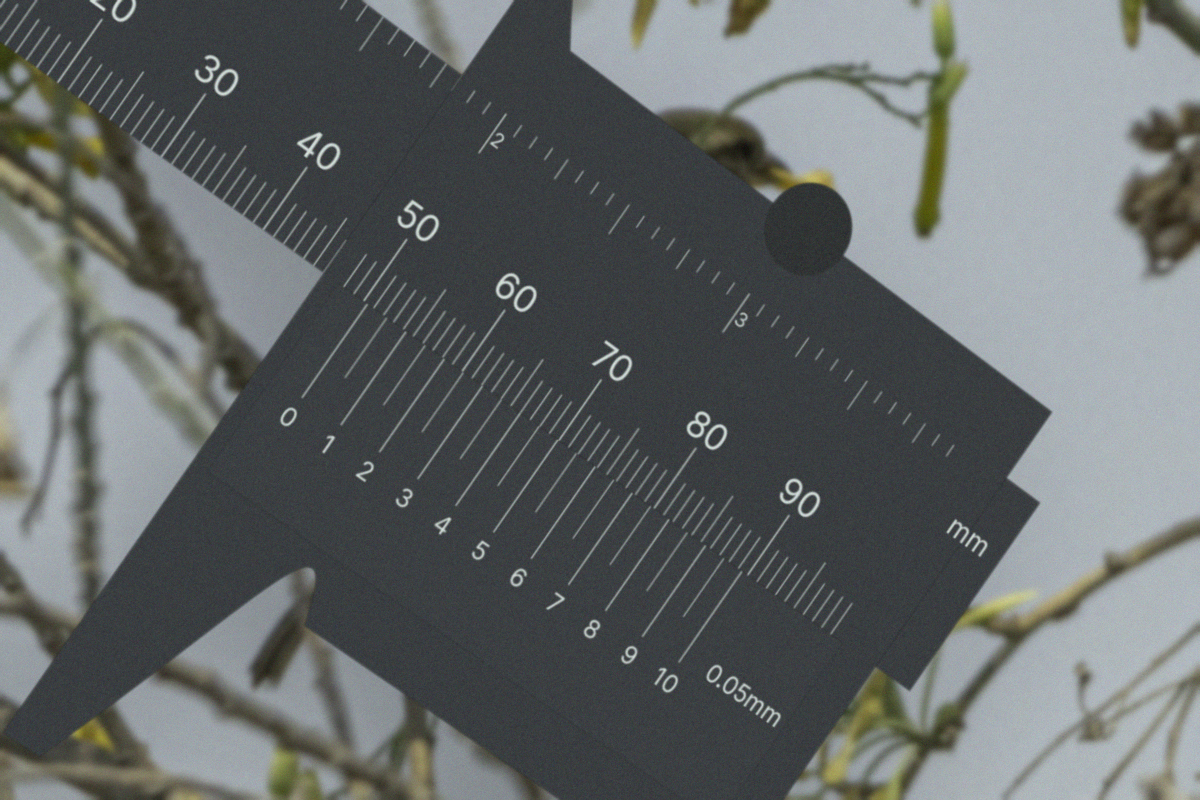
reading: mm 50.4
